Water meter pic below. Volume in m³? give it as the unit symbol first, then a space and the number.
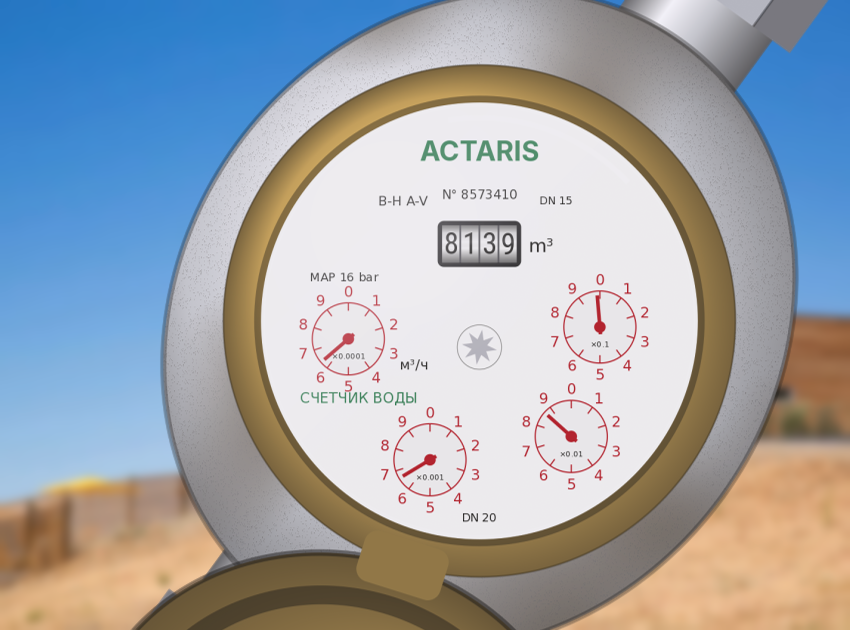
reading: m³ 8138.9866
